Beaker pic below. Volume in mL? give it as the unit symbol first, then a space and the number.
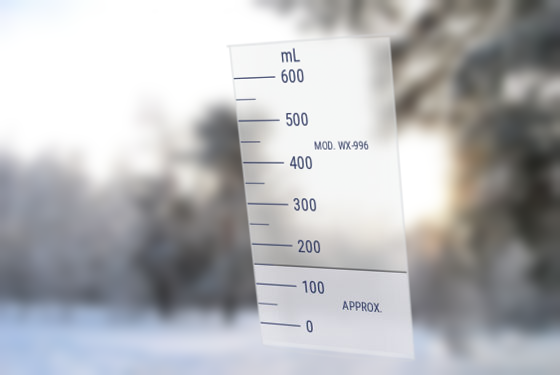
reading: mL 150
